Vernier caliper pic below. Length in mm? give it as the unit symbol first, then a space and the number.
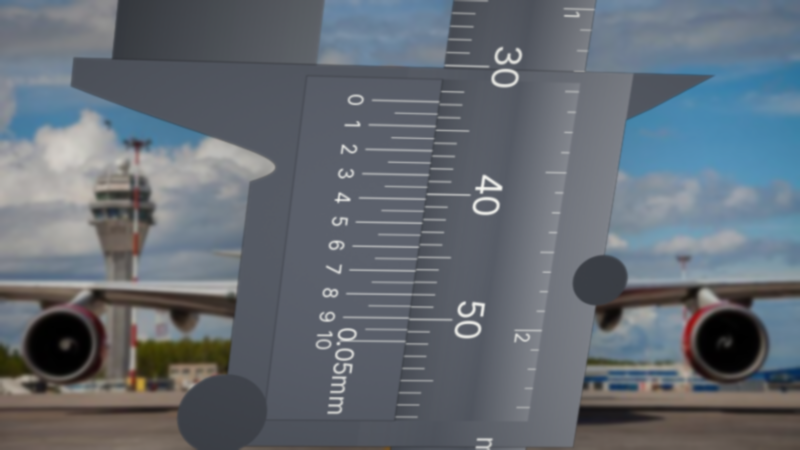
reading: mm 32.8
